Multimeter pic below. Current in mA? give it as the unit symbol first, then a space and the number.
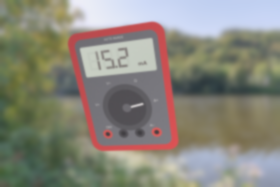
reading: mA 15.2
